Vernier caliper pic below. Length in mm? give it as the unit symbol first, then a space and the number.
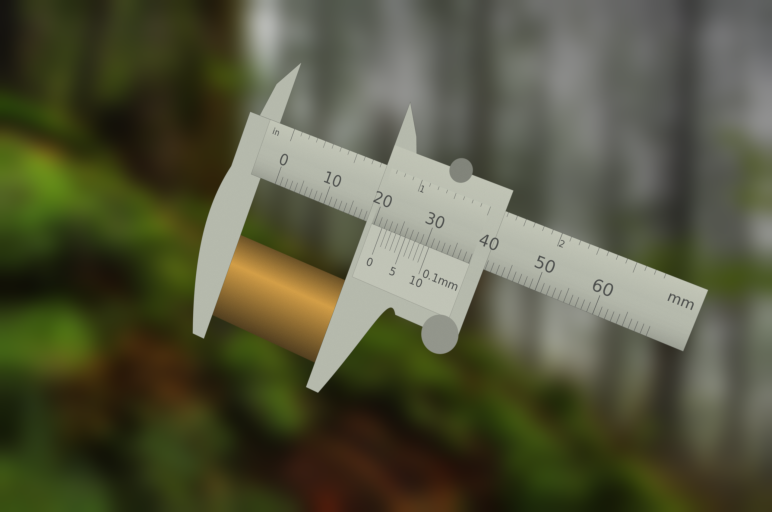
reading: mm 21.6
